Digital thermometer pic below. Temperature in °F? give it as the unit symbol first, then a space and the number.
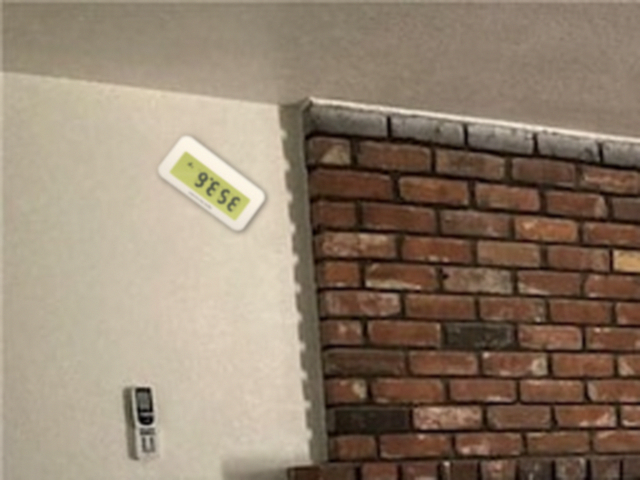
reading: °F 353.6
